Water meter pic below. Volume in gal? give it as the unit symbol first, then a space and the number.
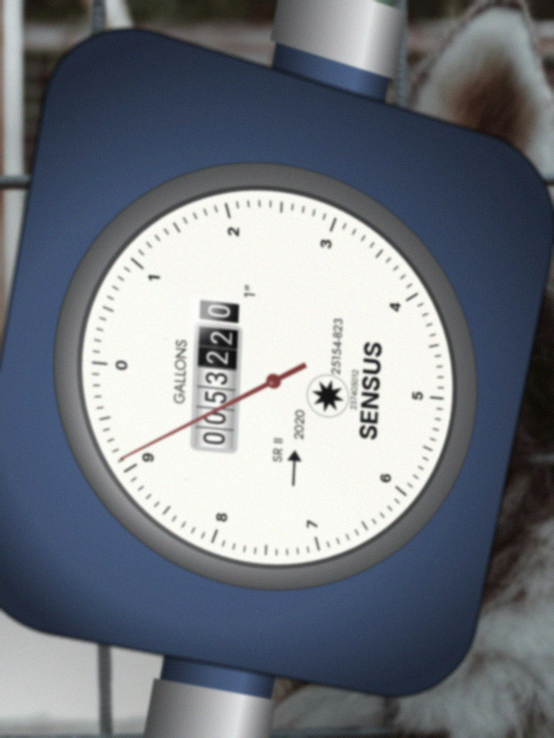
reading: gal 53219.1
